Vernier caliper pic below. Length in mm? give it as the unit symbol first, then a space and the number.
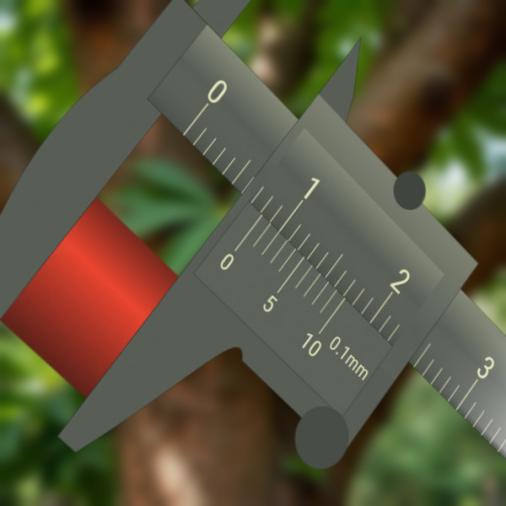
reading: mm 8.2
